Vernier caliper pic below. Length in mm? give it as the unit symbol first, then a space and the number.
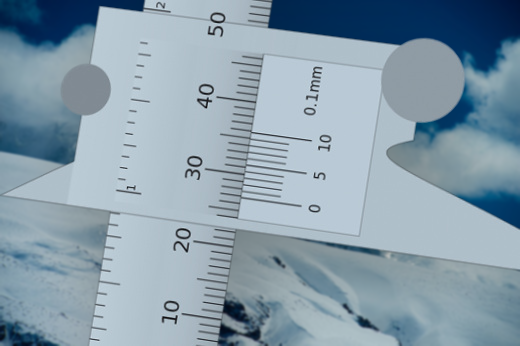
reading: mm 26.8
